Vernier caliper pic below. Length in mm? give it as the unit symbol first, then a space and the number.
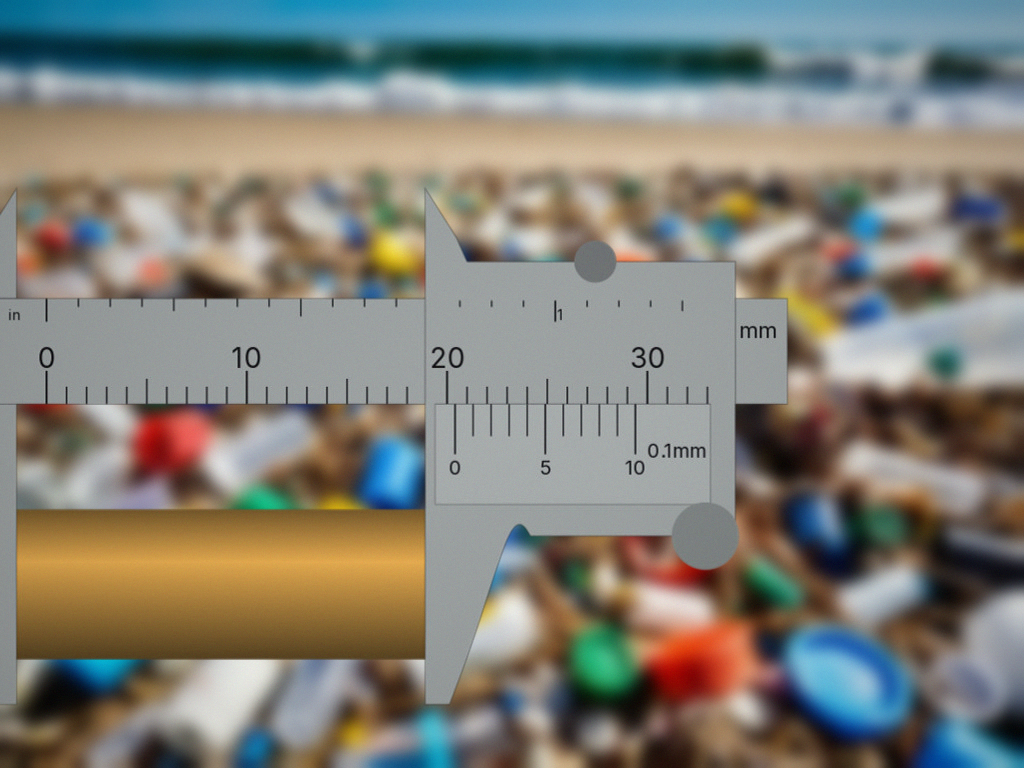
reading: mm 20.4
